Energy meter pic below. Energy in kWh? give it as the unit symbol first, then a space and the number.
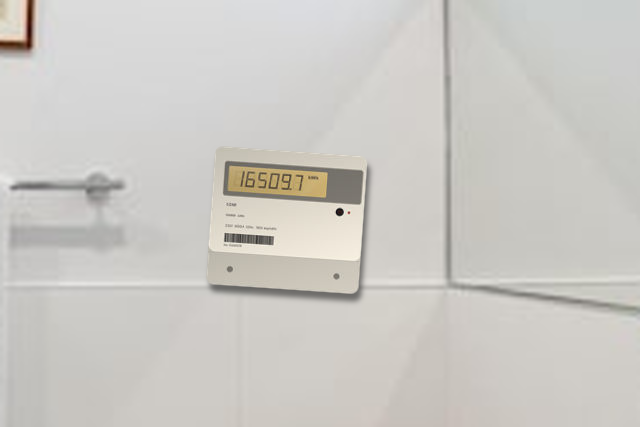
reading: kWh 16509.7
